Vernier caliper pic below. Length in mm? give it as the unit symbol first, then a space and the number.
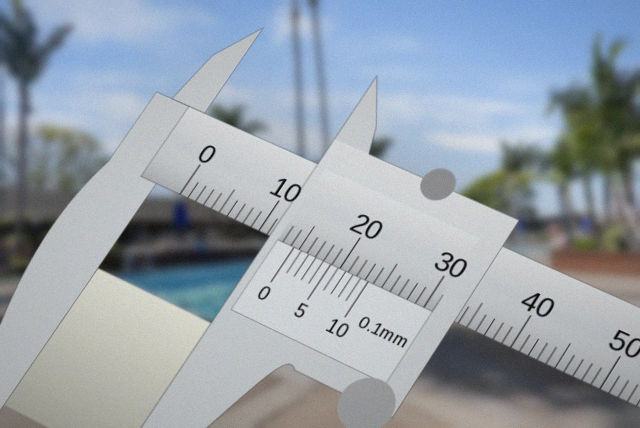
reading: mm 14.4
